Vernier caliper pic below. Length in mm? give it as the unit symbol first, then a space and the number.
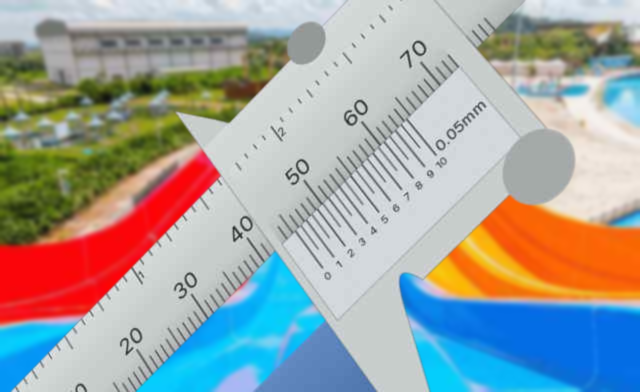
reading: mm 45.4
